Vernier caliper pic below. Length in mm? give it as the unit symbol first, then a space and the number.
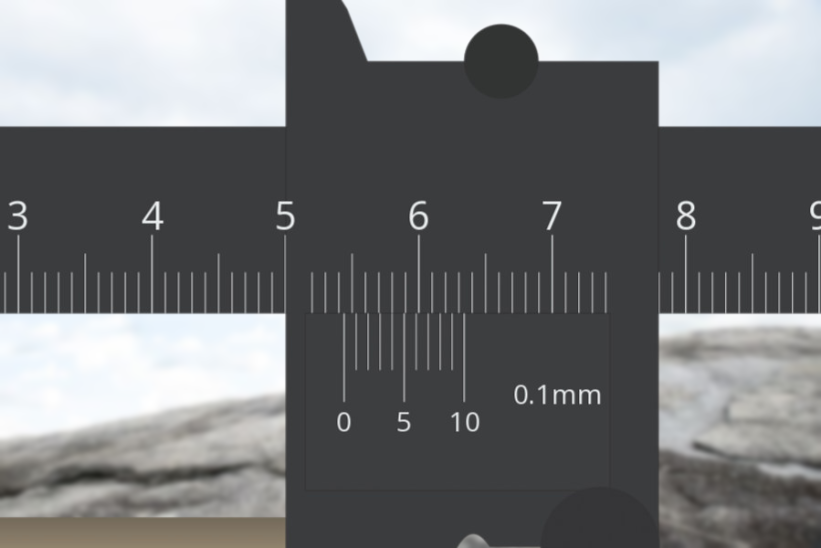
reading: mm 54.4
